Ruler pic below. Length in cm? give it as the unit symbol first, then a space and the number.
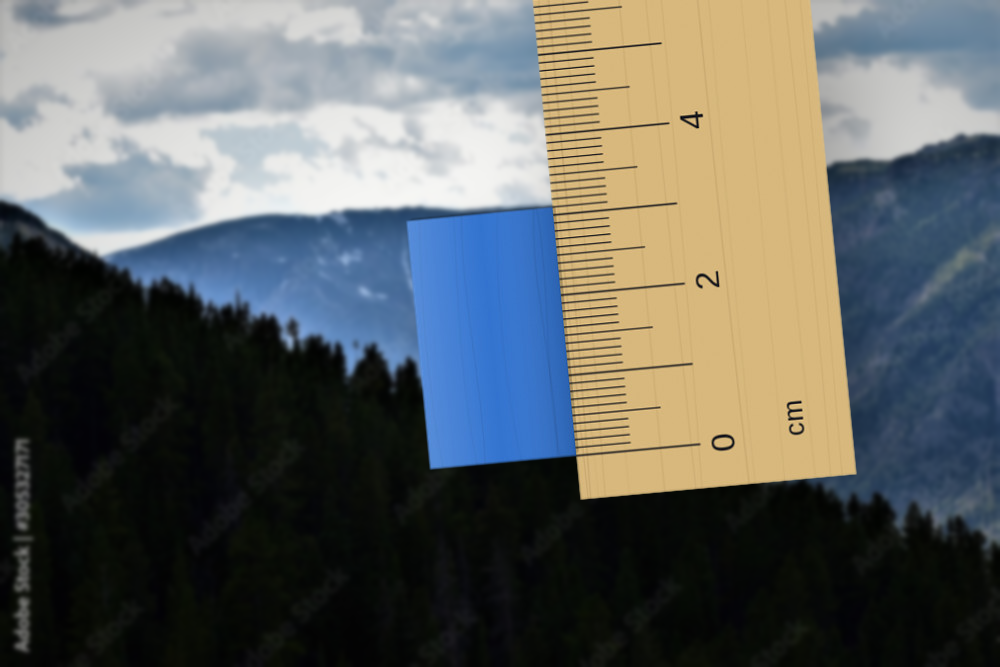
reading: cm 3.1
